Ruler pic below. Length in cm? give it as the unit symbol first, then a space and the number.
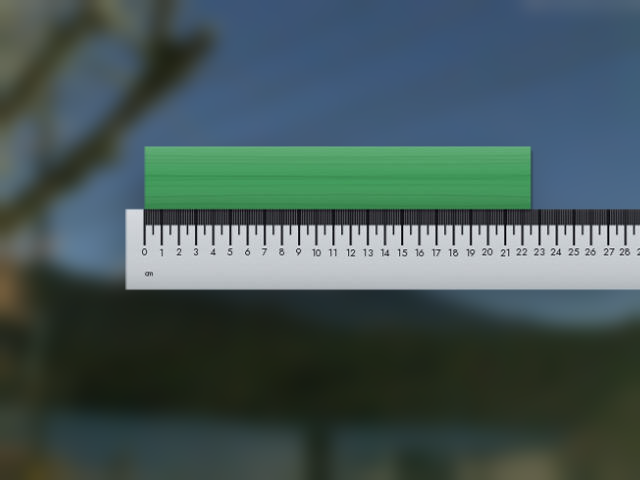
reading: cm 22.5
